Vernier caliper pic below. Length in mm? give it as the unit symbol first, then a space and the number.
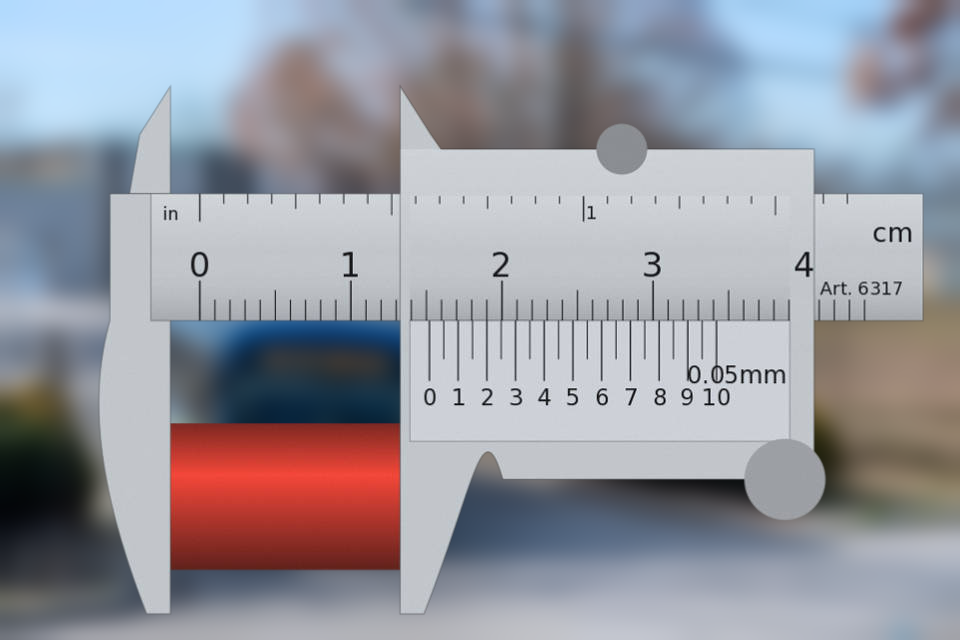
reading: mm 15.2
